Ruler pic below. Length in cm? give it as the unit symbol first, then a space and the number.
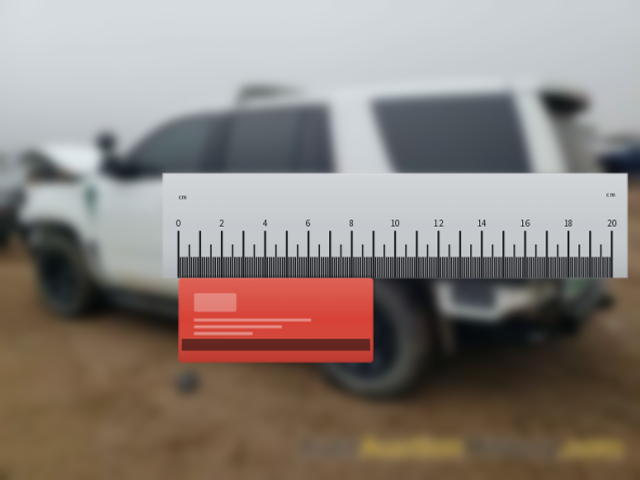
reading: cm 9
